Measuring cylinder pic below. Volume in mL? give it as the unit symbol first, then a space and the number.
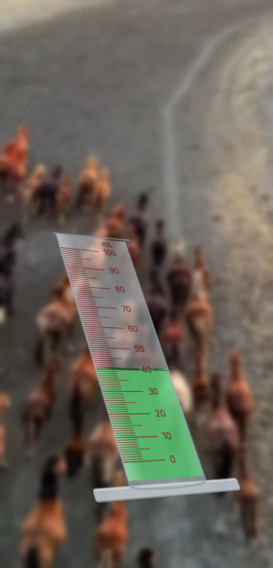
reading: mL 40
